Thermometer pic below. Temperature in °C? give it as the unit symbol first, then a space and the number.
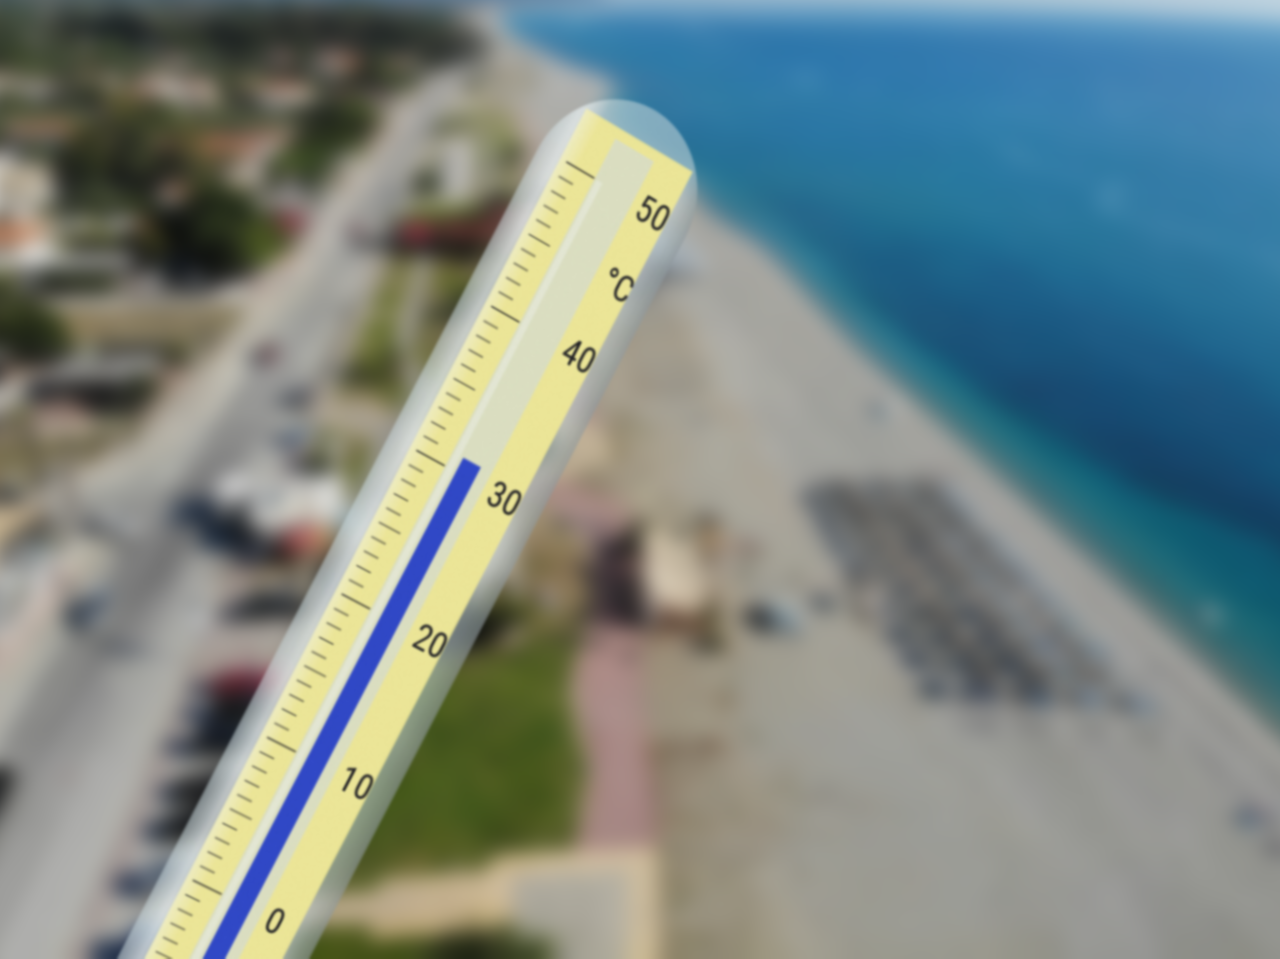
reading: °C 31
